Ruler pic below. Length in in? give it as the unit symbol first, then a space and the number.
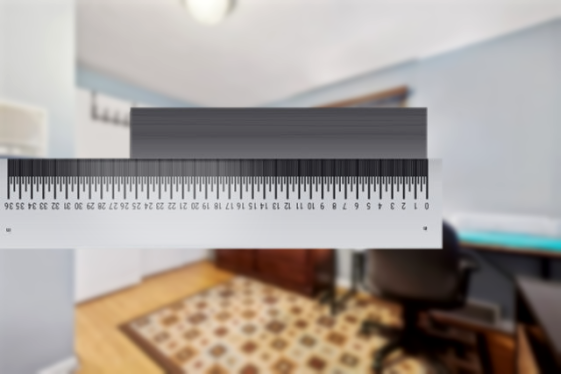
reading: in 25.5
